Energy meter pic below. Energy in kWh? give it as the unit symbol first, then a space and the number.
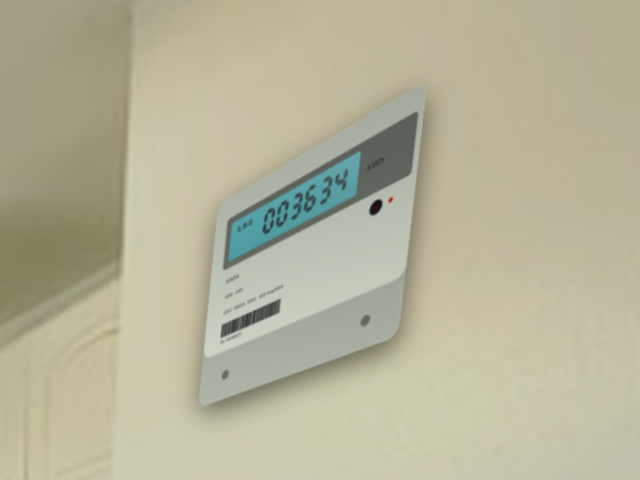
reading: kWh 3634
